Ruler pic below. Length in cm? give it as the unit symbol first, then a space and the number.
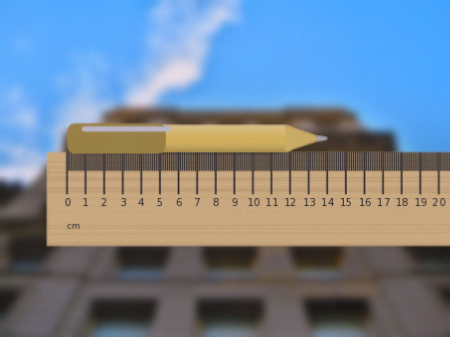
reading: cm 14
